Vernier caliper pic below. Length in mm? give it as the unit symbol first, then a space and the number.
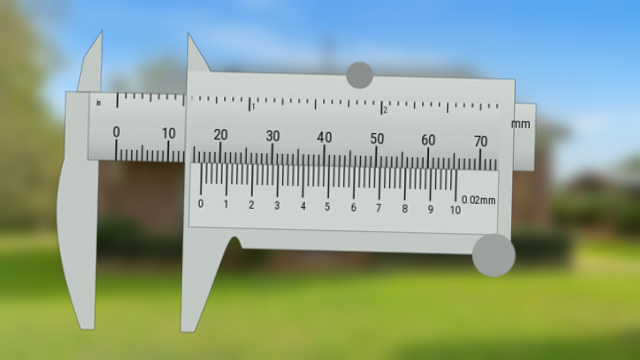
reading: mm 16.5
